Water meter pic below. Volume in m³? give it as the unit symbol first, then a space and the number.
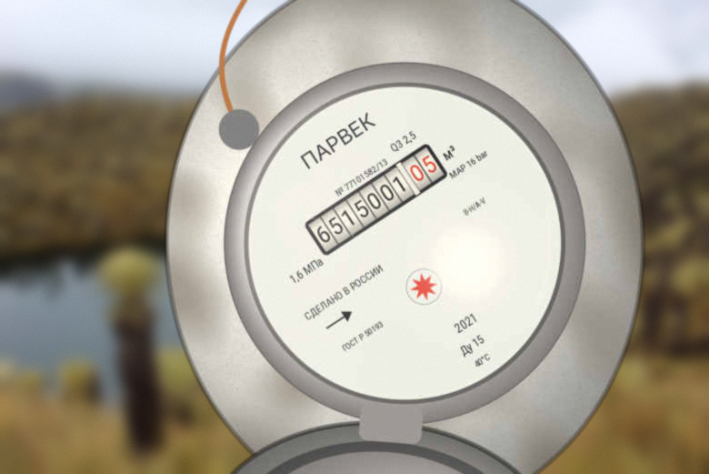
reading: m³ 6515001.05
